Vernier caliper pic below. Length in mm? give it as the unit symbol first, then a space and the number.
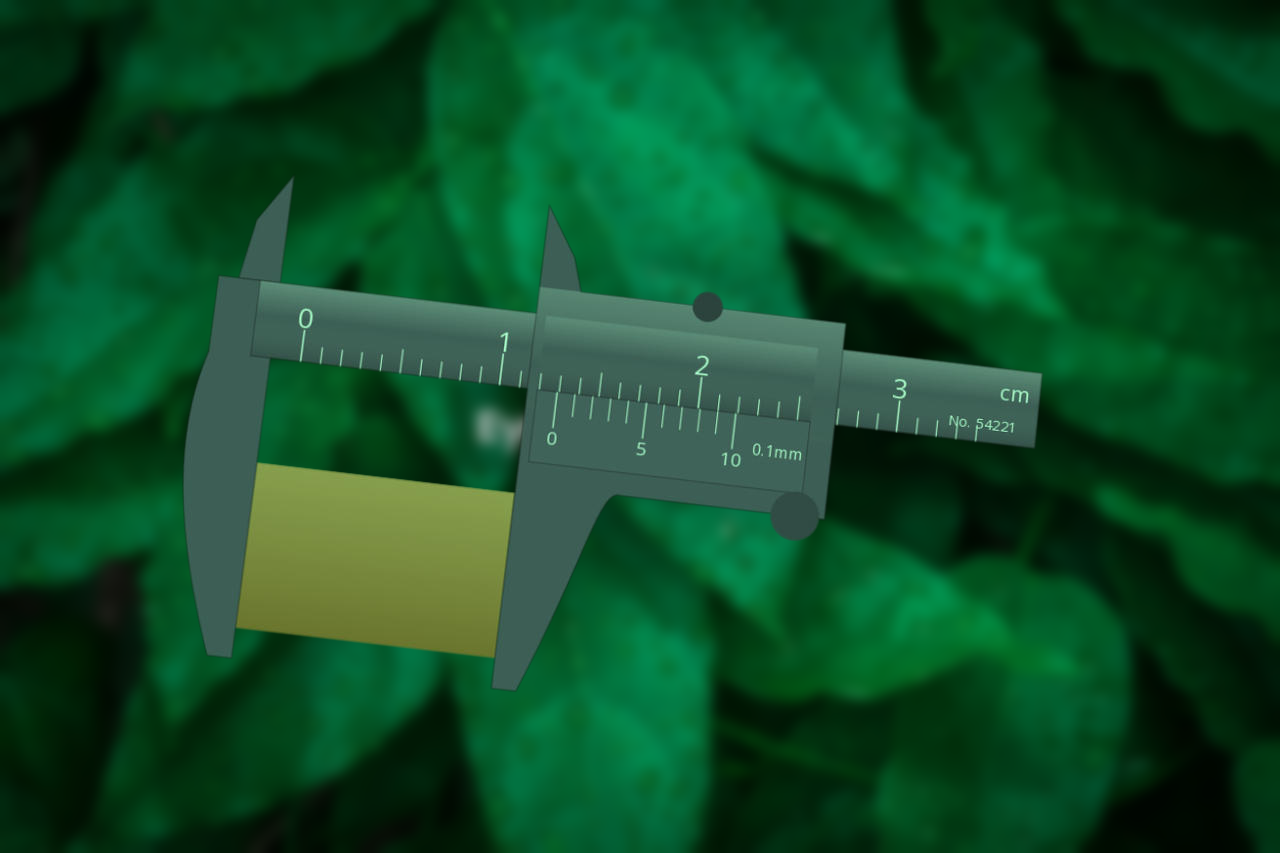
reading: mm 12.9
